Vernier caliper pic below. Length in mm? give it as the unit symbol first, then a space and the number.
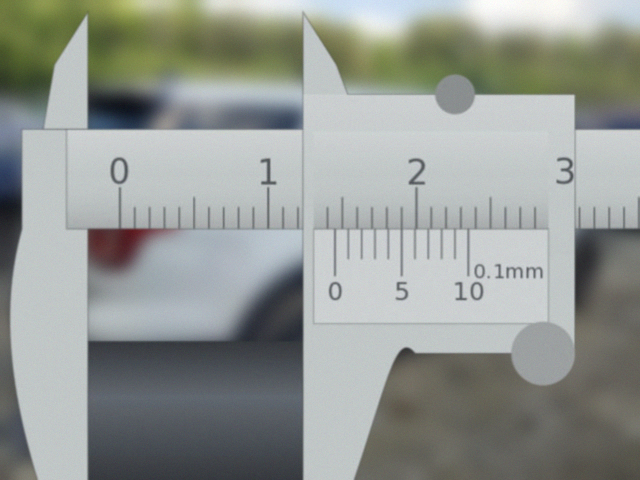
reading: mm 14.5
